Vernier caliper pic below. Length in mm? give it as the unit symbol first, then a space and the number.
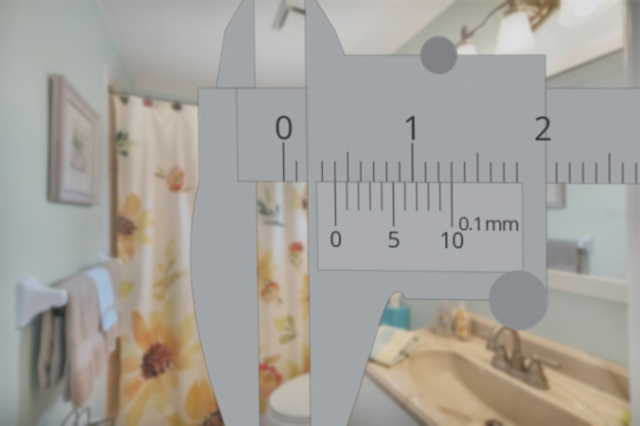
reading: mm 4.0
